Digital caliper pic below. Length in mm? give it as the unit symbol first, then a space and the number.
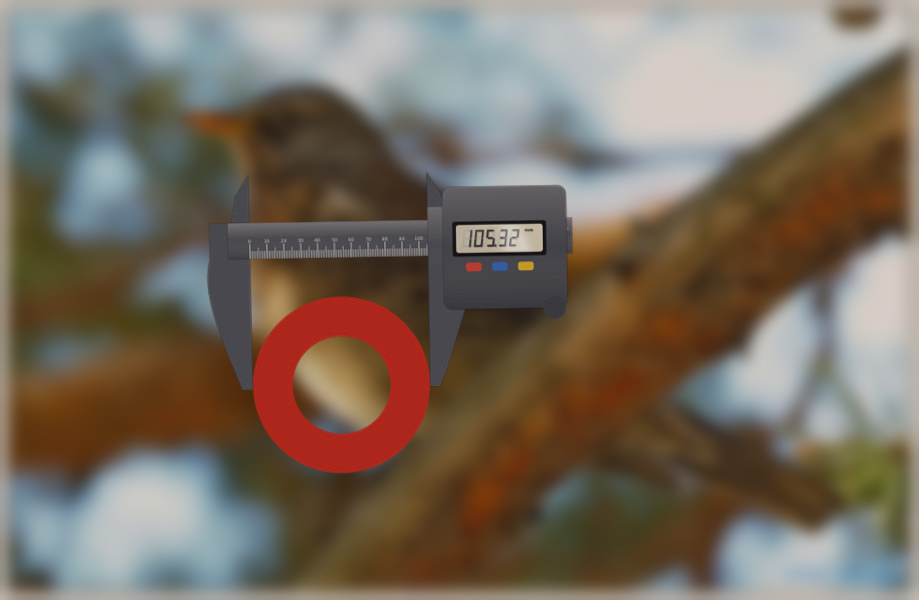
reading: mm 105.32
